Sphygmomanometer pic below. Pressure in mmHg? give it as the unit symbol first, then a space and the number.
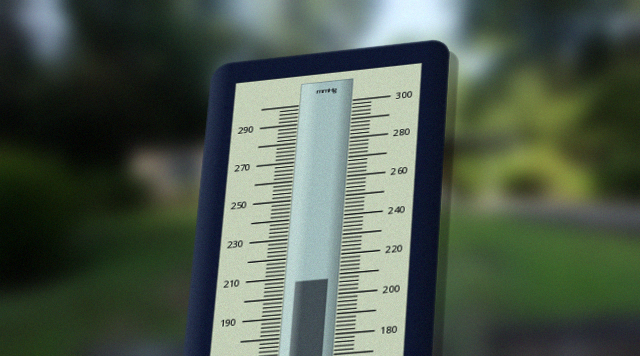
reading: mmHg 208
